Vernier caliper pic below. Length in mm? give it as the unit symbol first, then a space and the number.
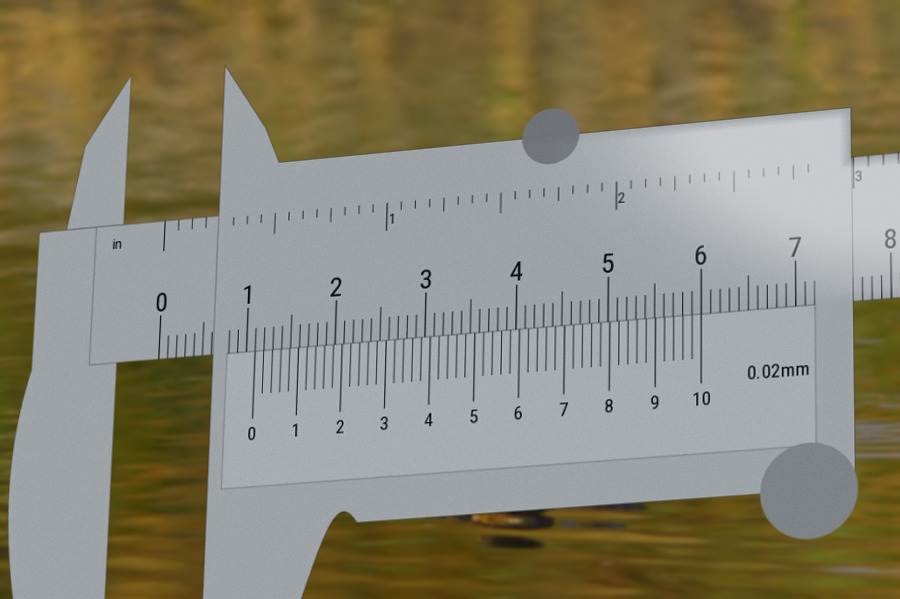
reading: mm 11.0
